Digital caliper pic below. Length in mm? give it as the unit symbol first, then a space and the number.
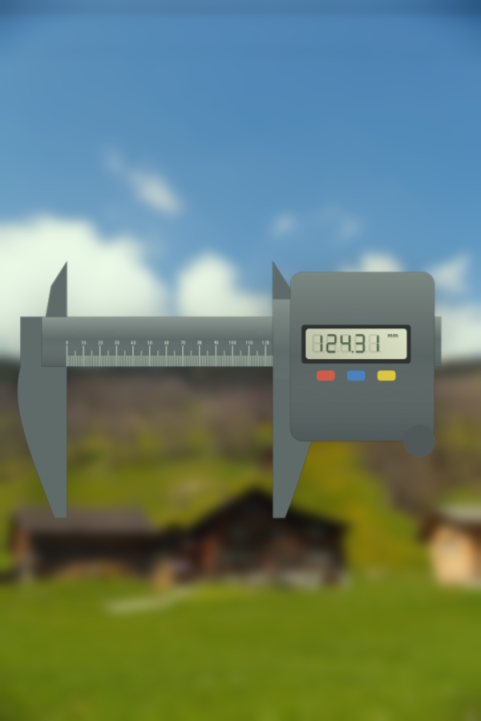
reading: mm 124.31
